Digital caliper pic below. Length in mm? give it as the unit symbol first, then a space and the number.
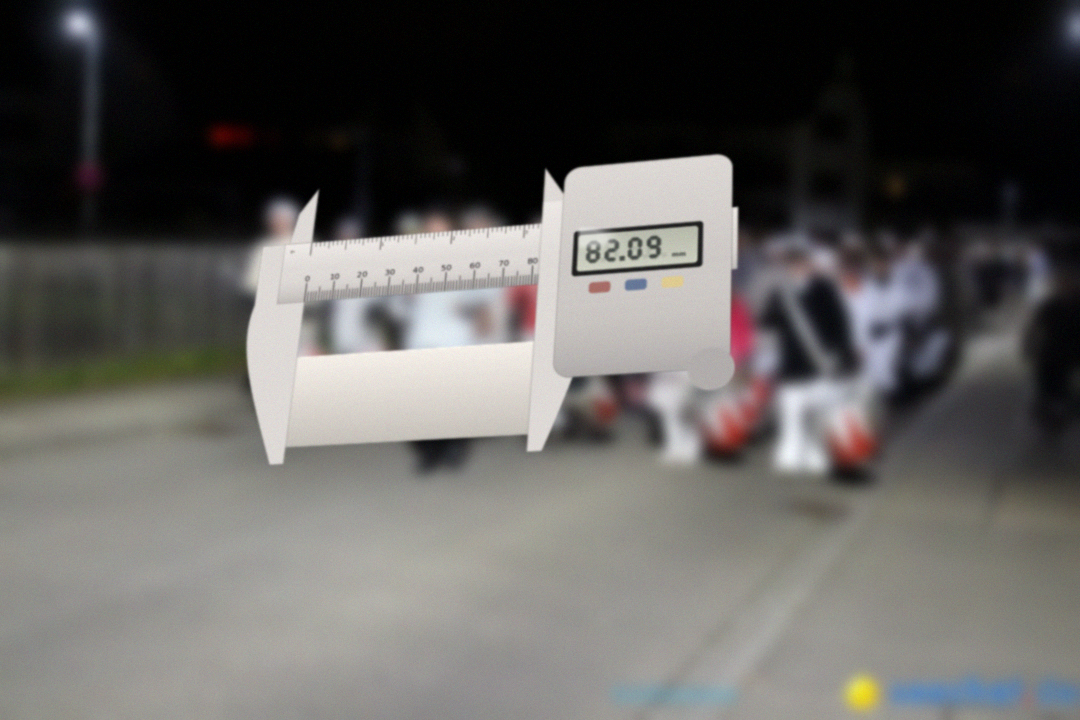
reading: mm 82.09
